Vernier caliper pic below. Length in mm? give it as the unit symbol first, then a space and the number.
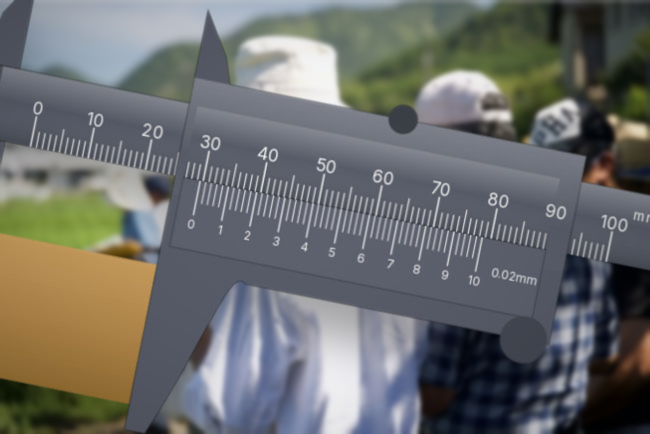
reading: mm 29.5
